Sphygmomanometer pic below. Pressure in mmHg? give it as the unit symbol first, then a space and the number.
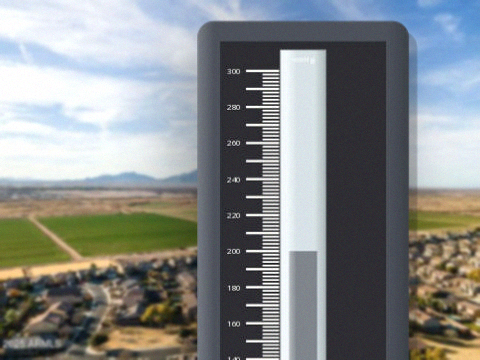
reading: mmHg 200
